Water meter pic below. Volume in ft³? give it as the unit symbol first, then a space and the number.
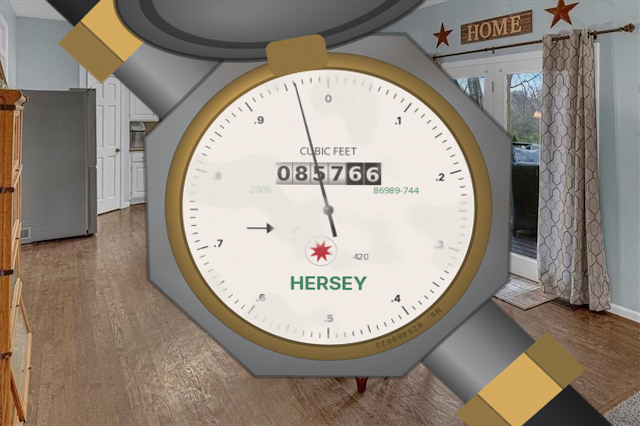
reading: ft³ 85765.96
